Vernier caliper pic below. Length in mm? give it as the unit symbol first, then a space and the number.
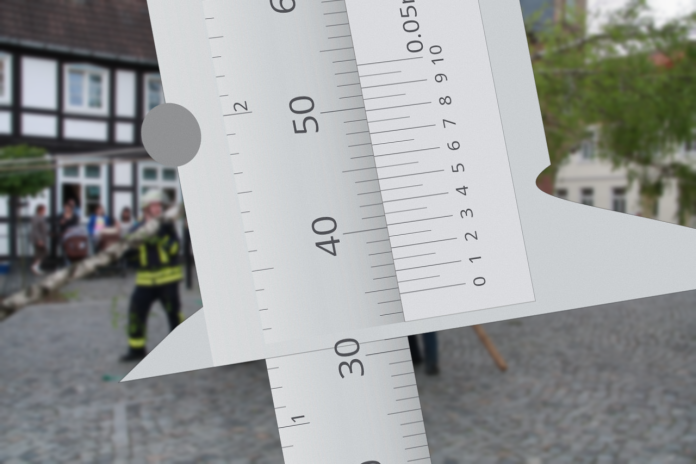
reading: mm 34.5
